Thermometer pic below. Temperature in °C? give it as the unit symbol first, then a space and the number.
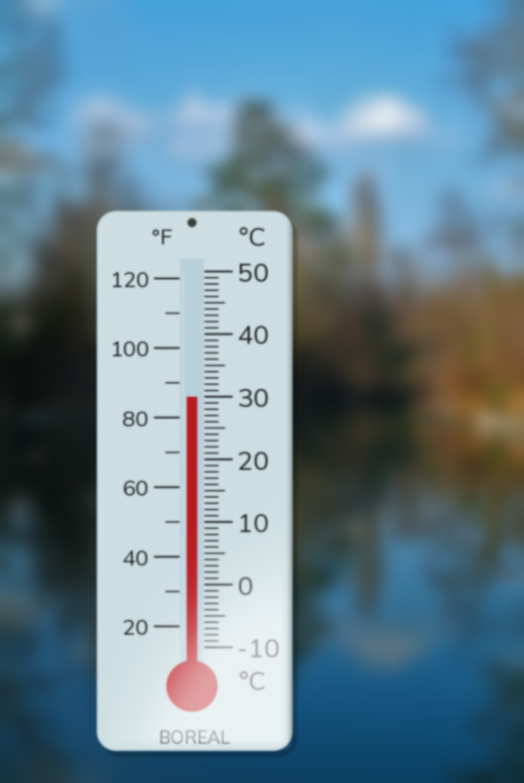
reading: °C 30
